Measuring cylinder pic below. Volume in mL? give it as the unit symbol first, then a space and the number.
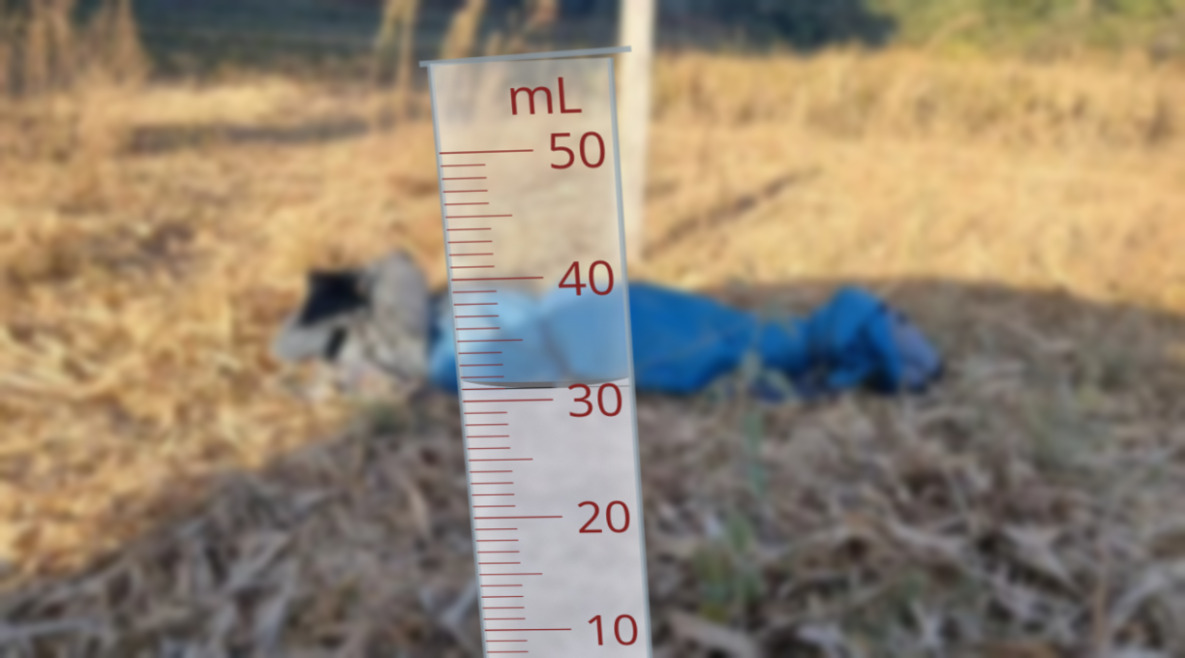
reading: mL 31
